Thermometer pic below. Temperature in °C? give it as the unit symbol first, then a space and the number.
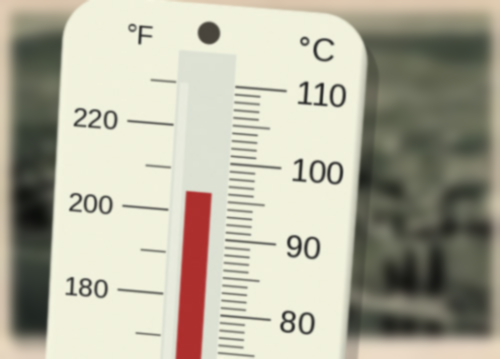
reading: °C 96
